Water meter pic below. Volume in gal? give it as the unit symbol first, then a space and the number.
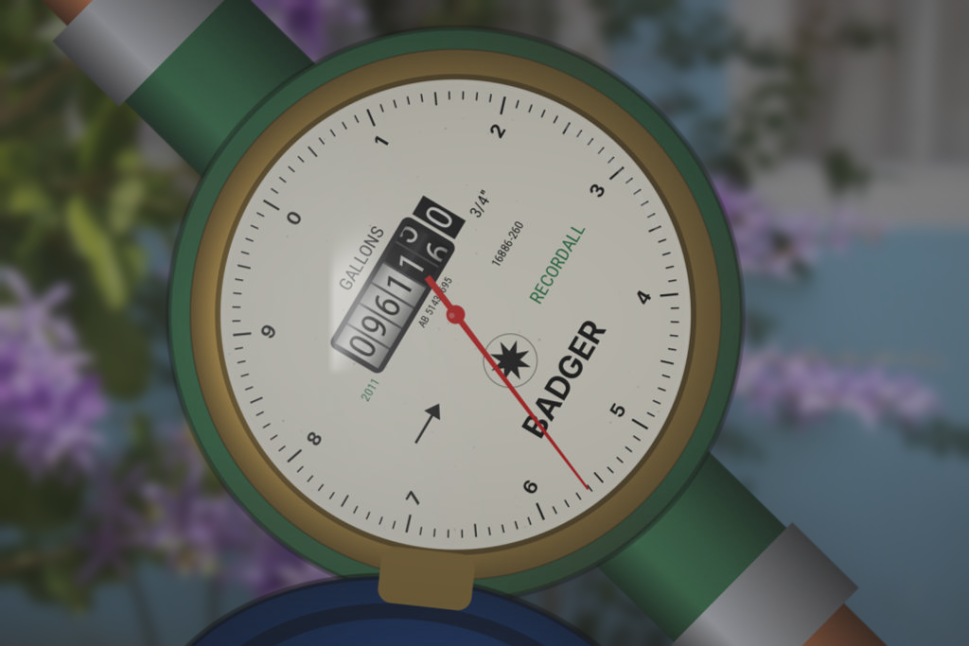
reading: gal 961155.6
